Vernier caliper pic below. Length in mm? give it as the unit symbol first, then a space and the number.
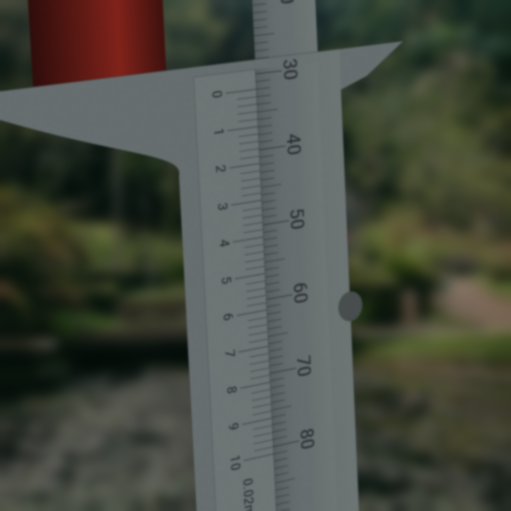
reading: mm 32.0
